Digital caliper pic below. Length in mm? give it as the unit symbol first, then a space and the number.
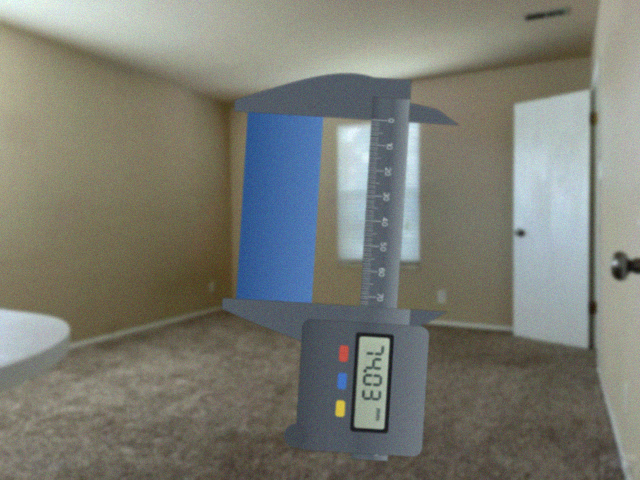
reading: mm 74.03
